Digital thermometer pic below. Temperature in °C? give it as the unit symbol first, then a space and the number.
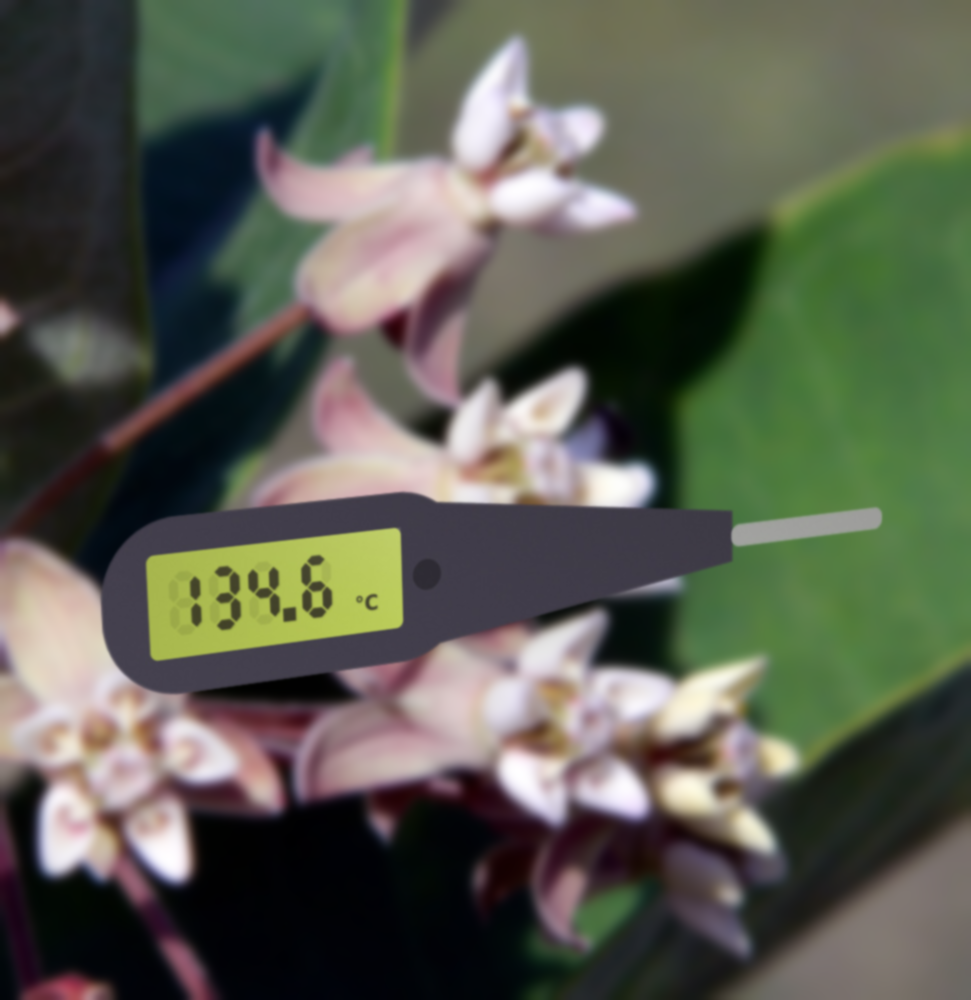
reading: °C 134.6
